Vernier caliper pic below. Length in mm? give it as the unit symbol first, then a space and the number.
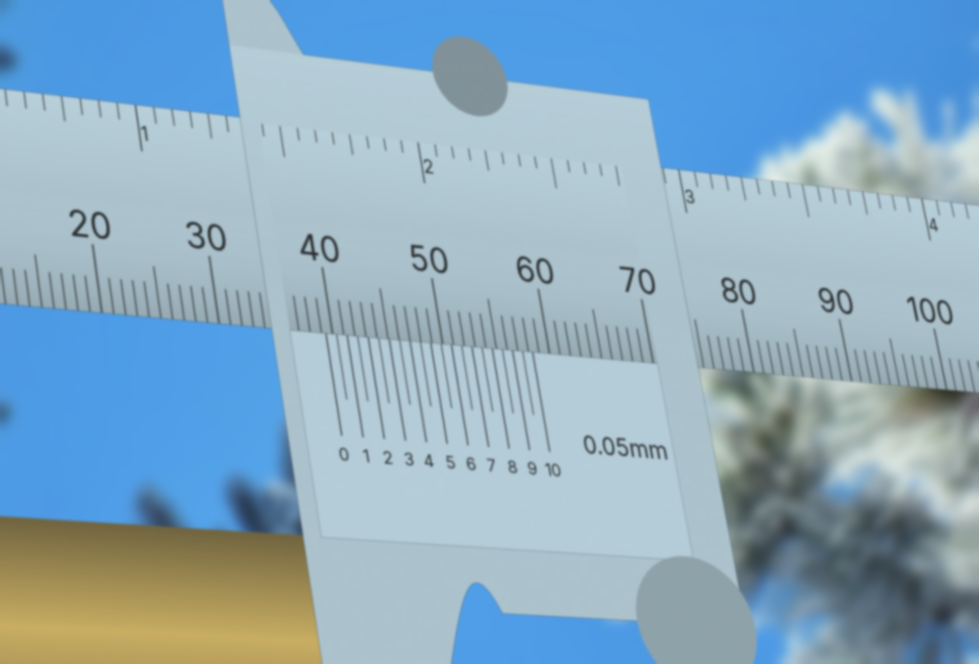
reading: mm 39.4
